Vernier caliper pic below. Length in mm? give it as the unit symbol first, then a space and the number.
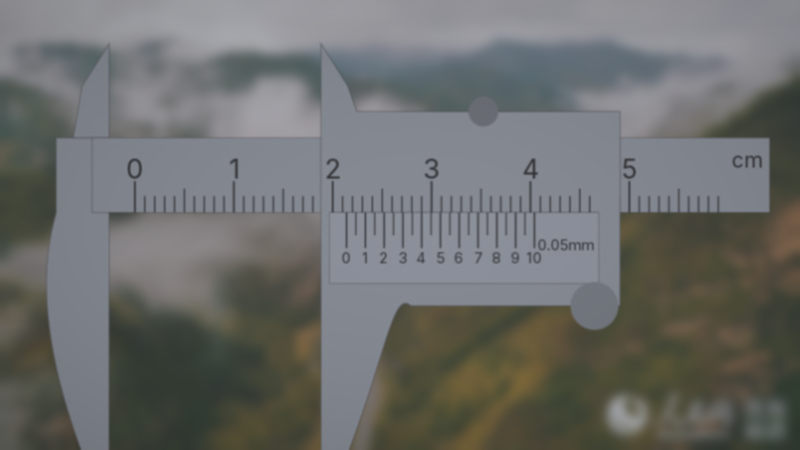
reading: mm 21.4
